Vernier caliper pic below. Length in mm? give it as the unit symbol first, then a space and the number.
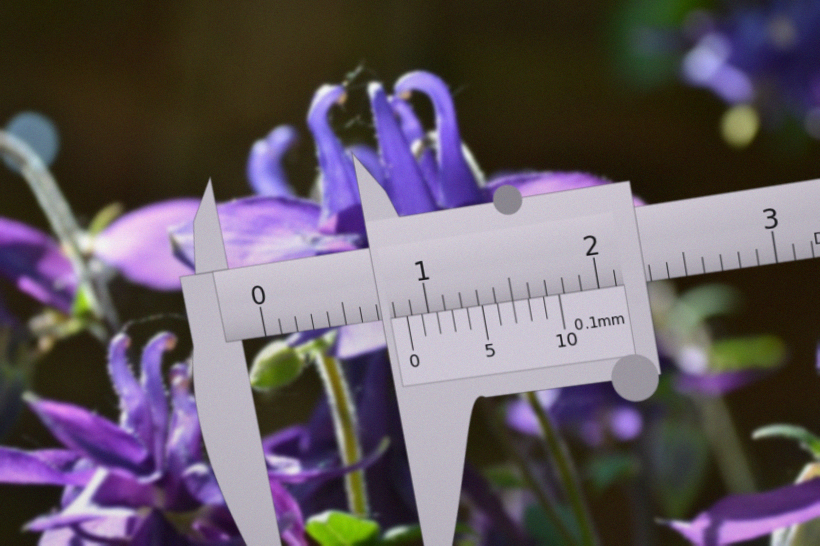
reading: mm 8.7
